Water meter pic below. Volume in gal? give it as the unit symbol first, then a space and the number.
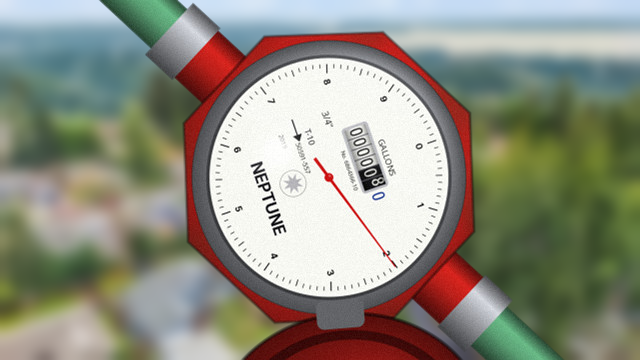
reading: gal 82.0
